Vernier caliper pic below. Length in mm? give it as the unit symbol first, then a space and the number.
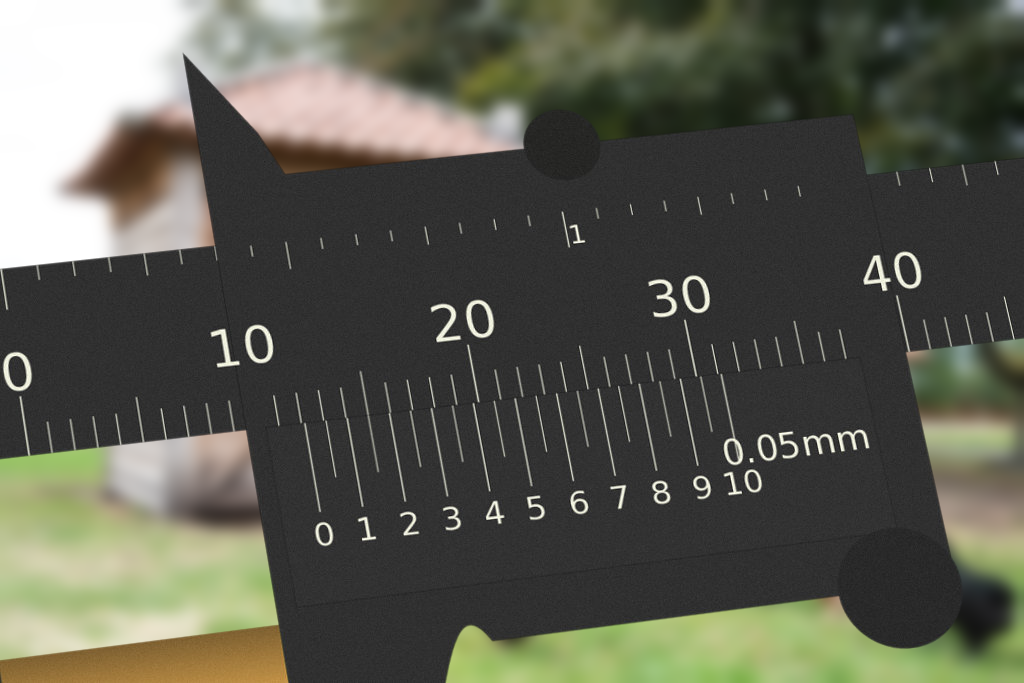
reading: mm 12.15
